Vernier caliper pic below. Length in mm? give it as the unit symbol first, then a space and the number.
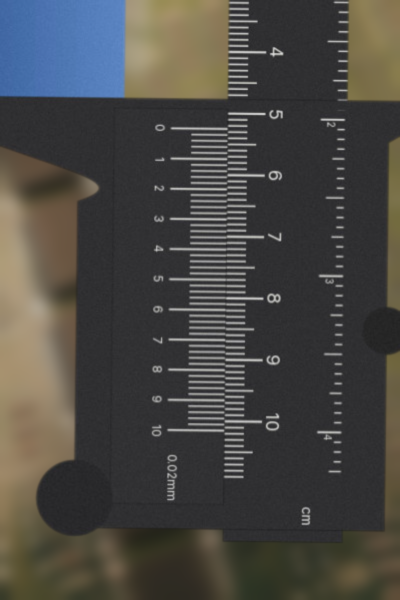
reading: mm 52.5
